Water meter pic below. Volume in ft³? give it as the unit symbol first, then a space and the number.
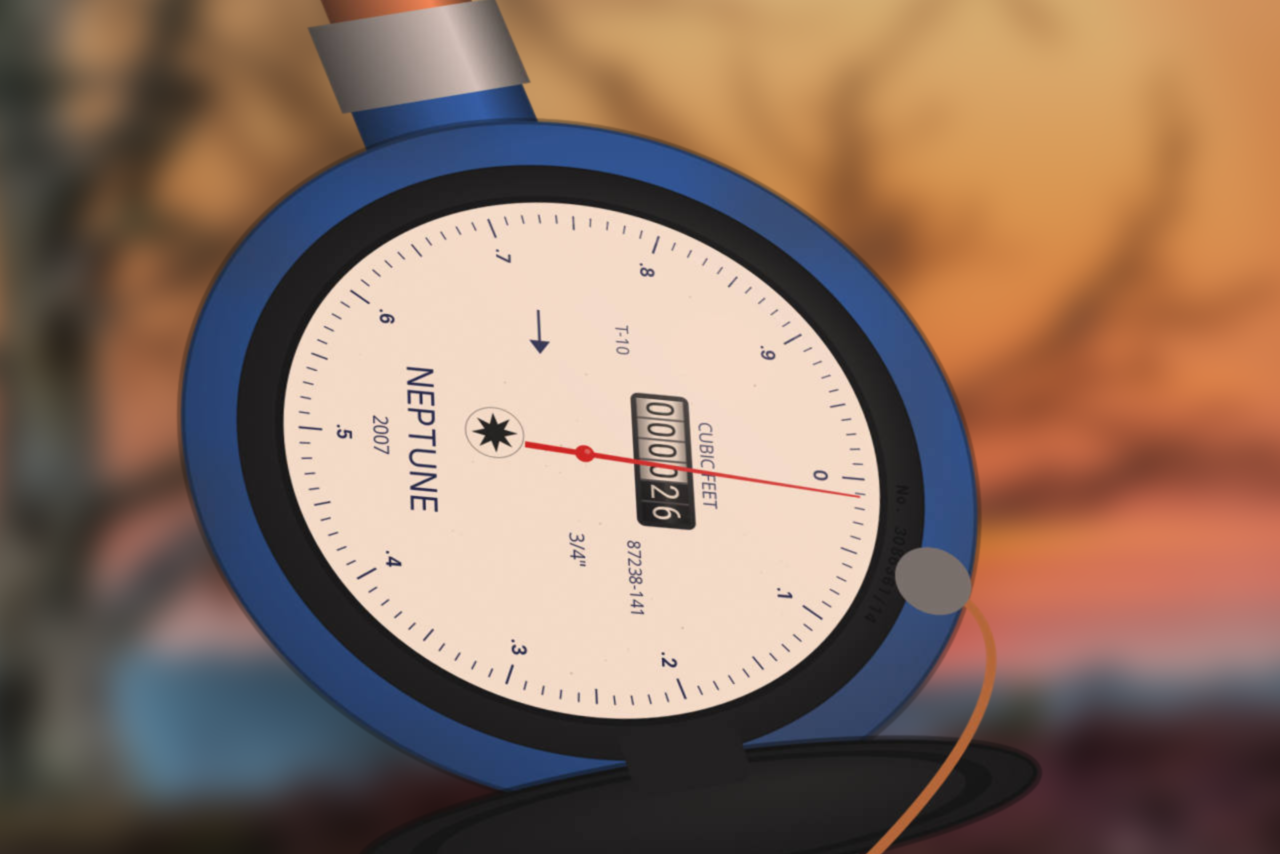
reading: ft³ 26.01
